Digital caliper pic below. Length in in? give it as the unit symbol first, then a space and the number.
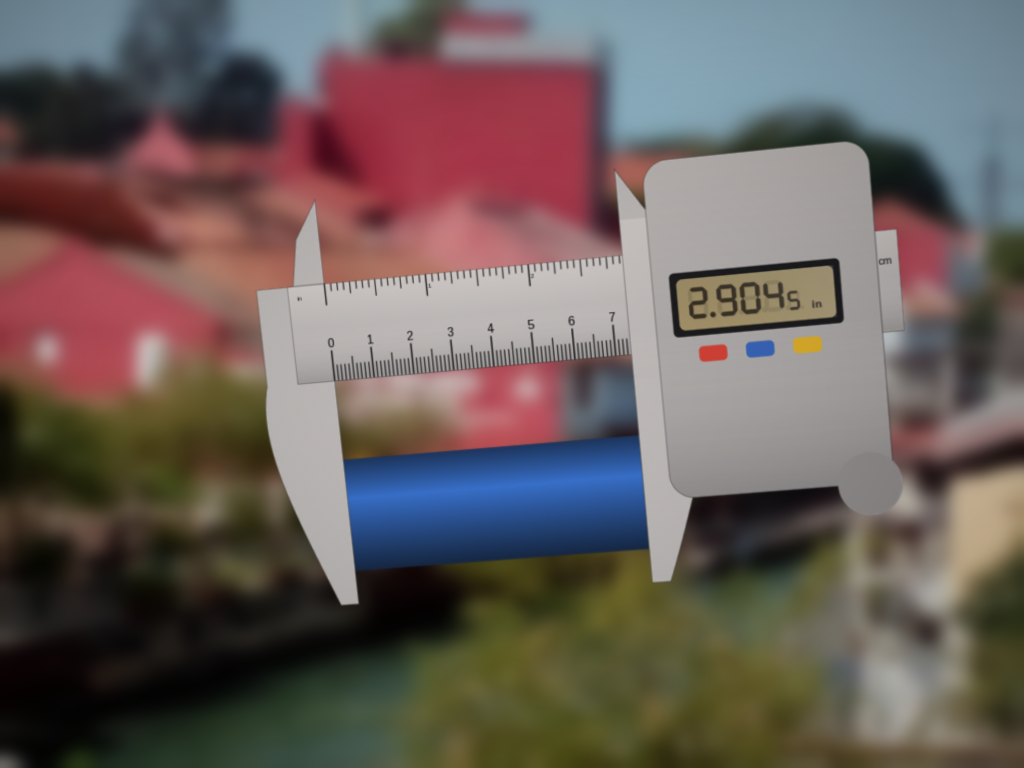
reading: in 2.9045
